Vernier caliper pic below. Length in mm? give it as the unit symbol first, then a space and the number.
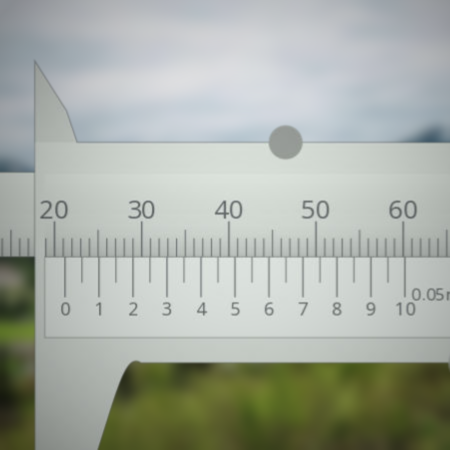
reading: mm 21.2
